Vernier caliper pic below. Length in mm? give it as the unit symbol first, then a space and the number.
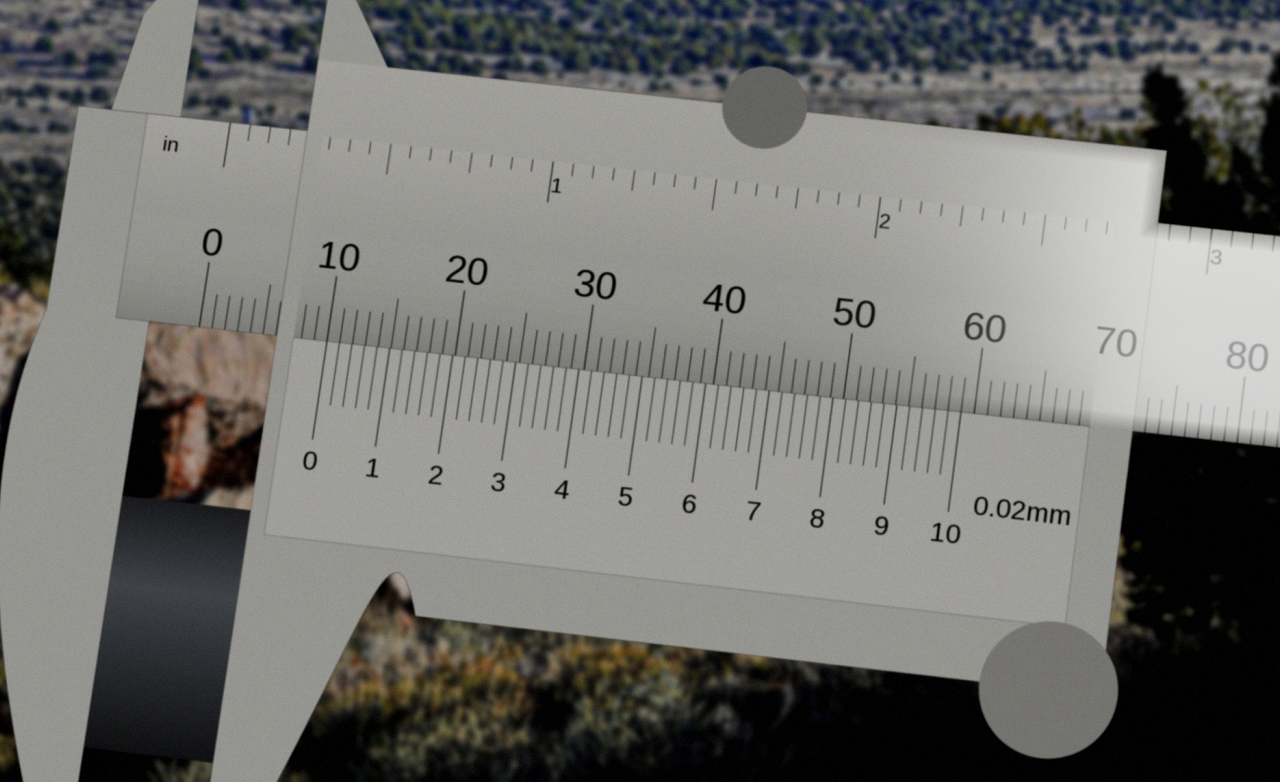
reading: mm 10.0
